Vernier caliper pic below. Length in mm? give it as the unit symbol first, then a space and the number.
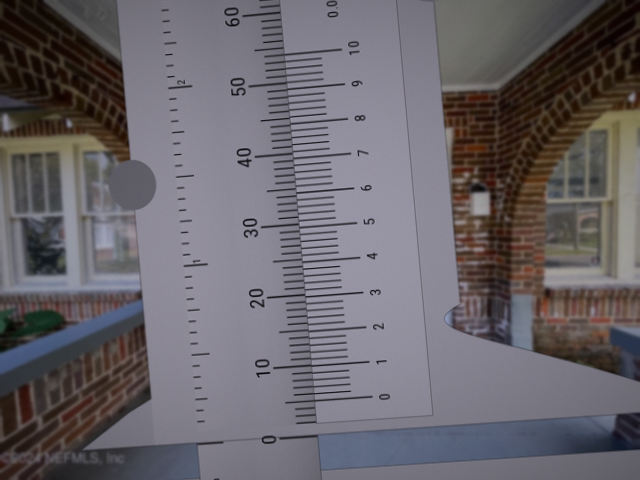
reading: mm 5.0
